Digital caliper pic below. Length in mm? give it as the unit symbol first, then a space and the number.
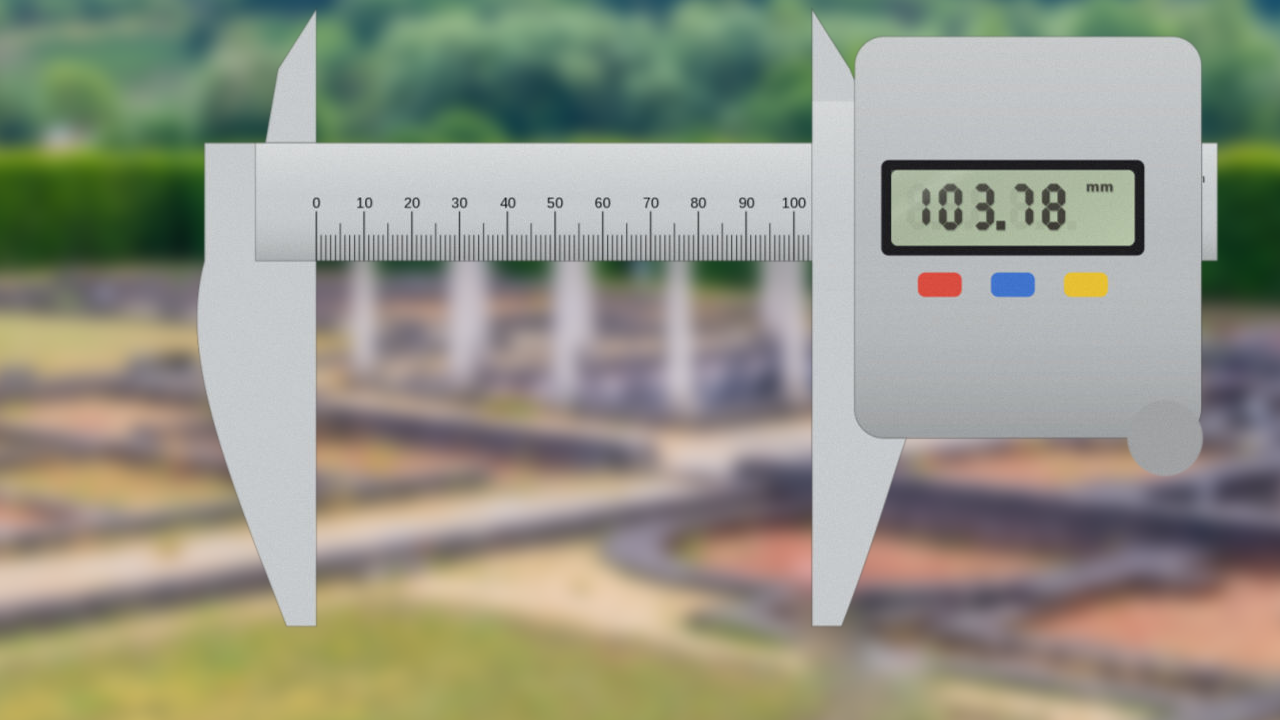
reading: mm 103.78
